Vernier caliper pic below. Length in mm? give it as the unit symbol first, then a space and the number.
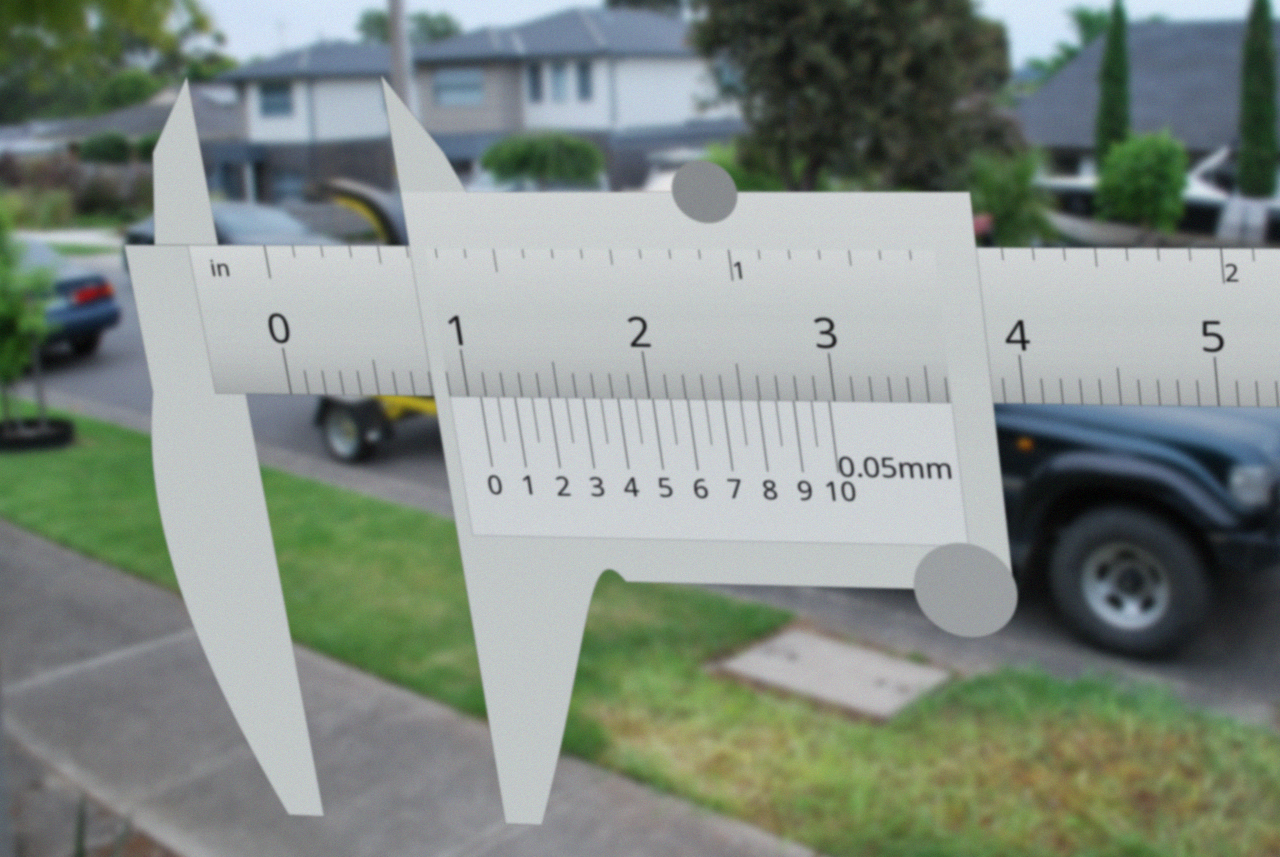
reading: mm 10.7
